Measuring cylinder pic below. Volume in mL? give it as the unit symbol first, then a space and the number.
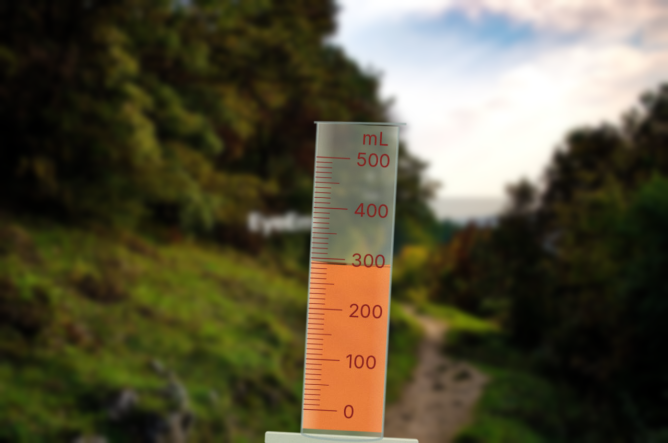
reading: mL 290
